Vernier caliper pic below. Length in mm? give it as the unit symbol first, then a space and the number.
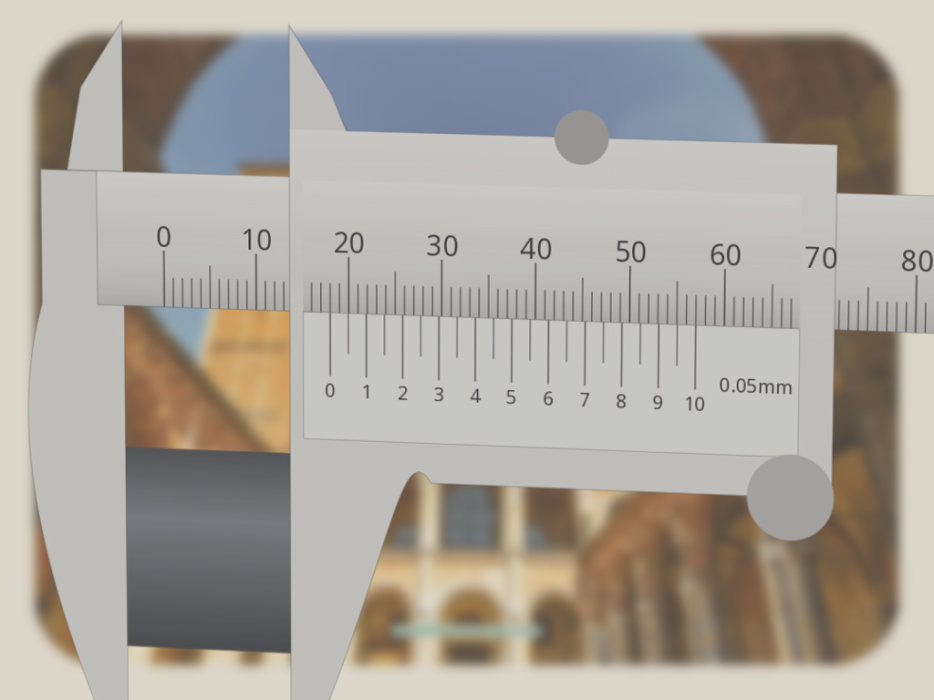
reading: mm 18.0
